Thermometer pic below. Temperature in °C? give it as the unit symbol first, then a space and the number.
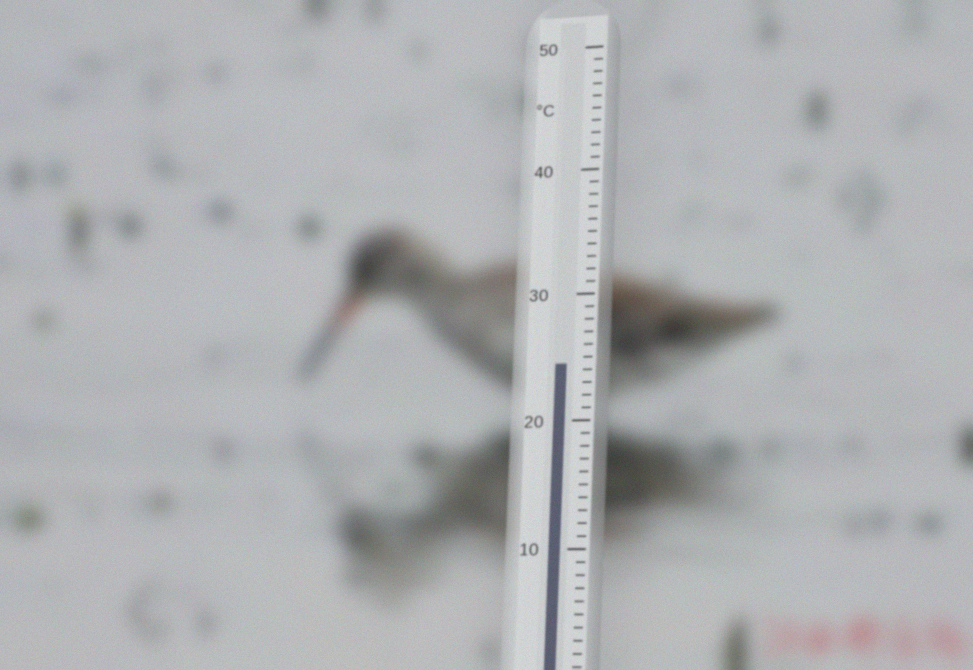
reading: °C 24.5
